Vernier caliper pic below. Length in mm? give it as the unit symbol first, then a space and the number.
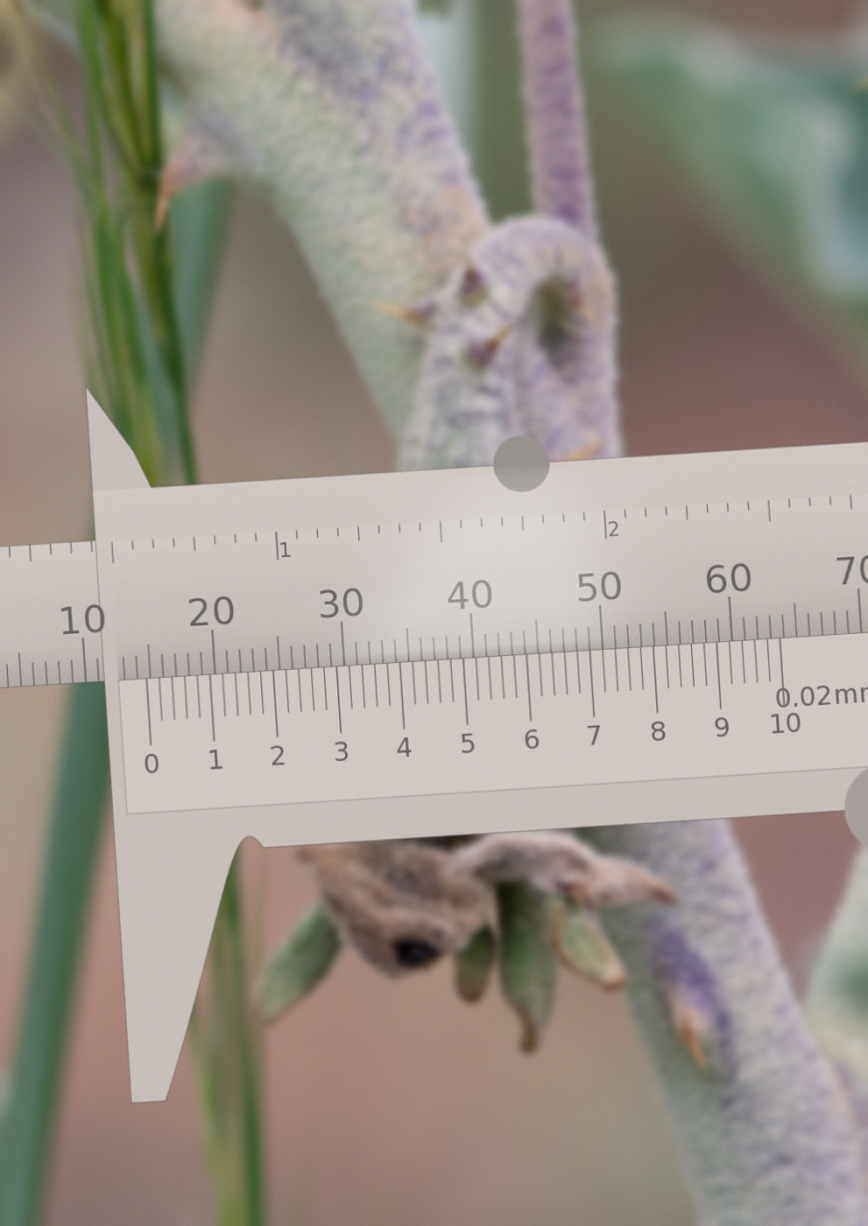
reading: mm 14.7
